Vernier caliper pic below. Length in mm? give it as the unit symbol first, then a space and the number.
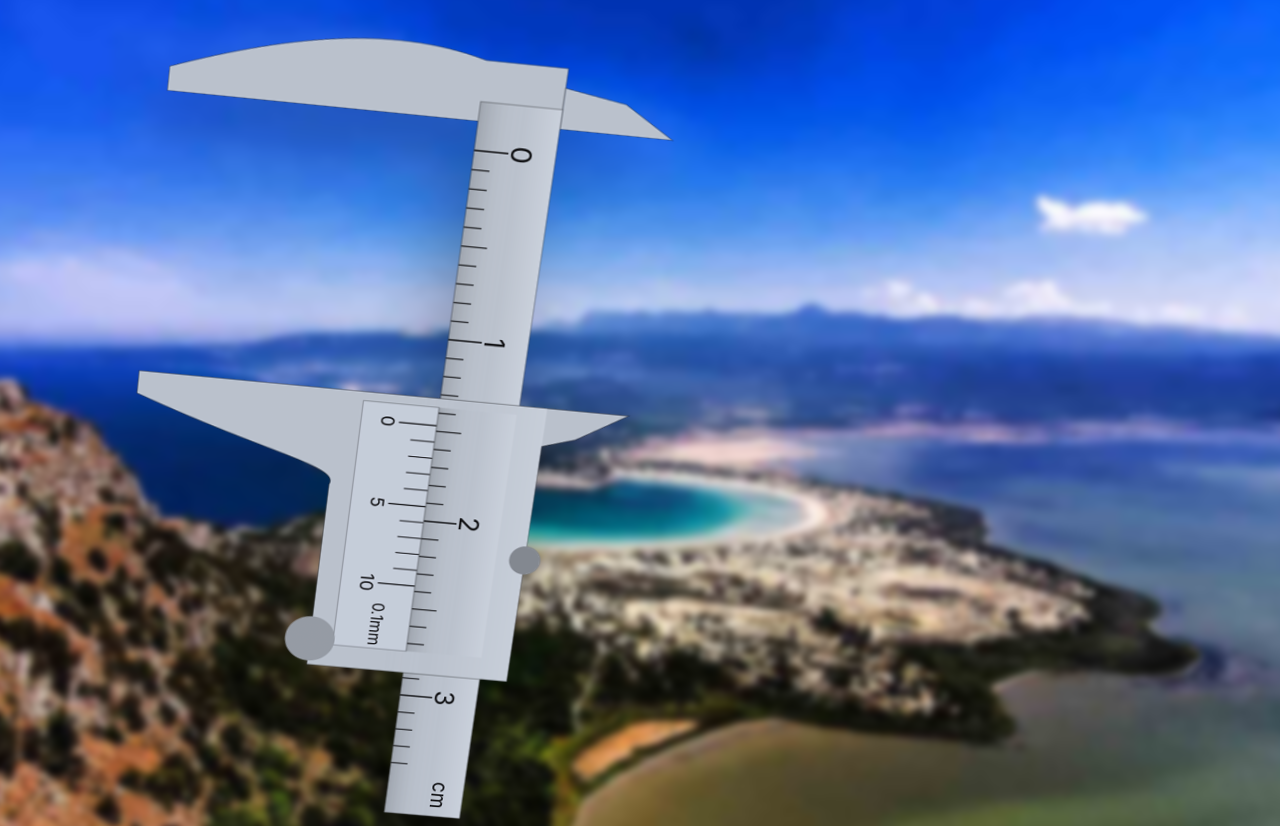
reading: mm 14.7
